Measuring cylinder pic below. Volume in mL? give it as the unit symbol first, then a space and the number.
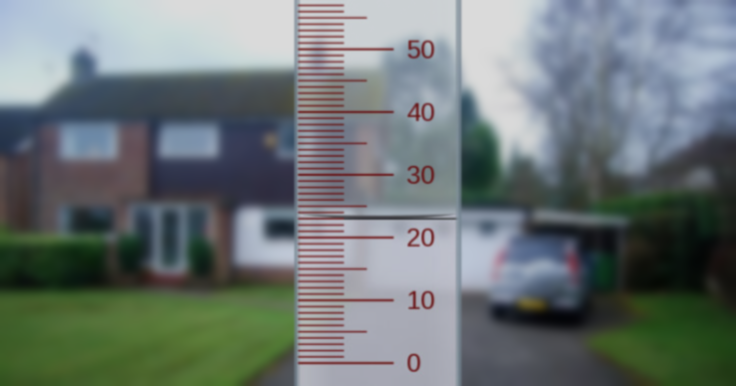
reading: mL 23
